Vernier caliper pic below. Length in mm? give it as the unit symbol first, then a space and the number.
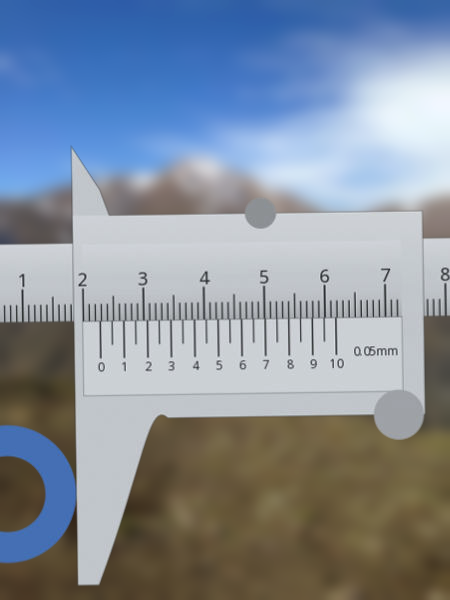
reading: mm 22.8
